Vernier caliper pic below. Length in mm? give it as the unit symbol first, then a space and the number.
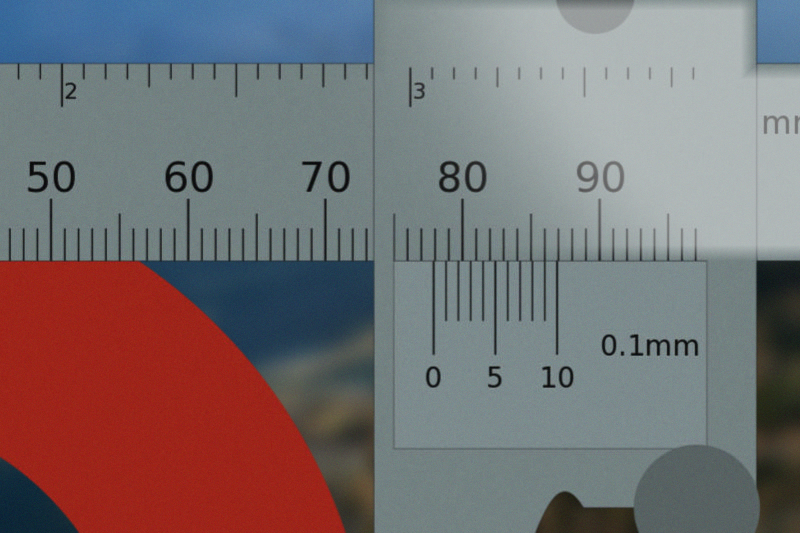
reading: mm 77.9
